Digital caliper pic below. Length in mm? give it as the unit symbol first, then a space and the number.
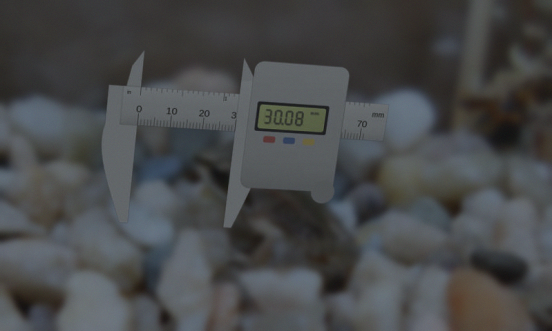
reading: mm 30.08
